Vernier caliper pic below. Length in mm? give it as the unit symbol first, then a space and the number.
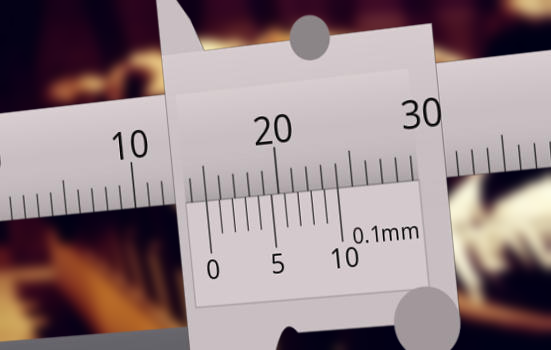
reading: mm 15.0
